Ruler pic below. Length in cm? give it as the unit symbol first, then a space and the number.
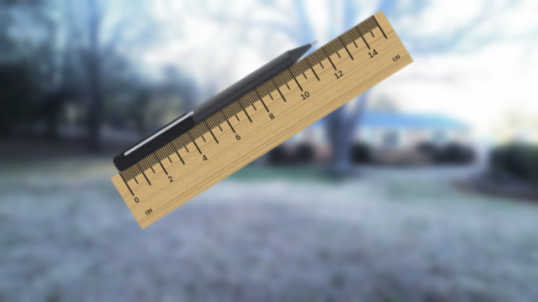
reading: cm 12
